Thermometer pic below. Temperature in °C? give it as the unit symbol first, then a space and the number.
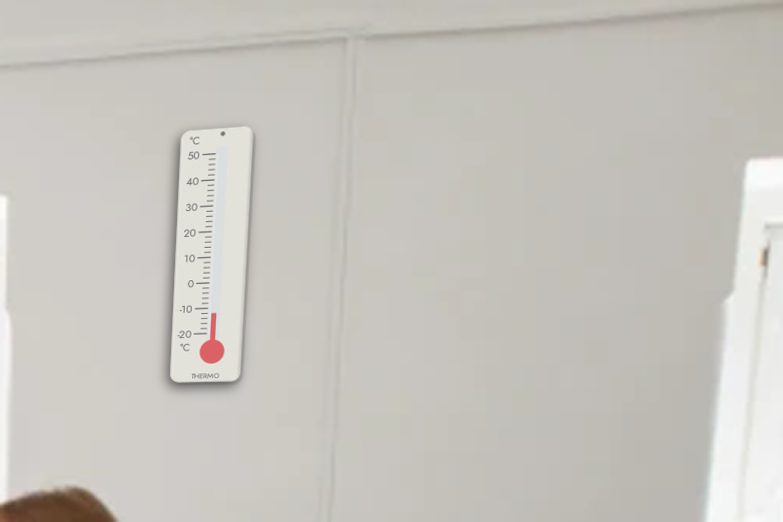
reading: °C -12
